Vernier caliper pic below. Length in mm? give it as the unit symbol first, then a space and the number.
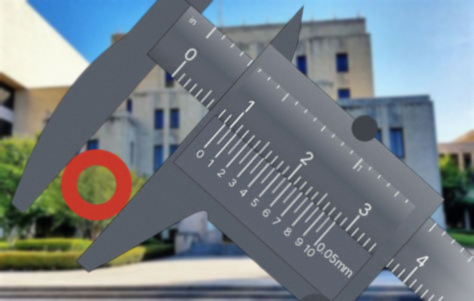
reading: mm 9.2
